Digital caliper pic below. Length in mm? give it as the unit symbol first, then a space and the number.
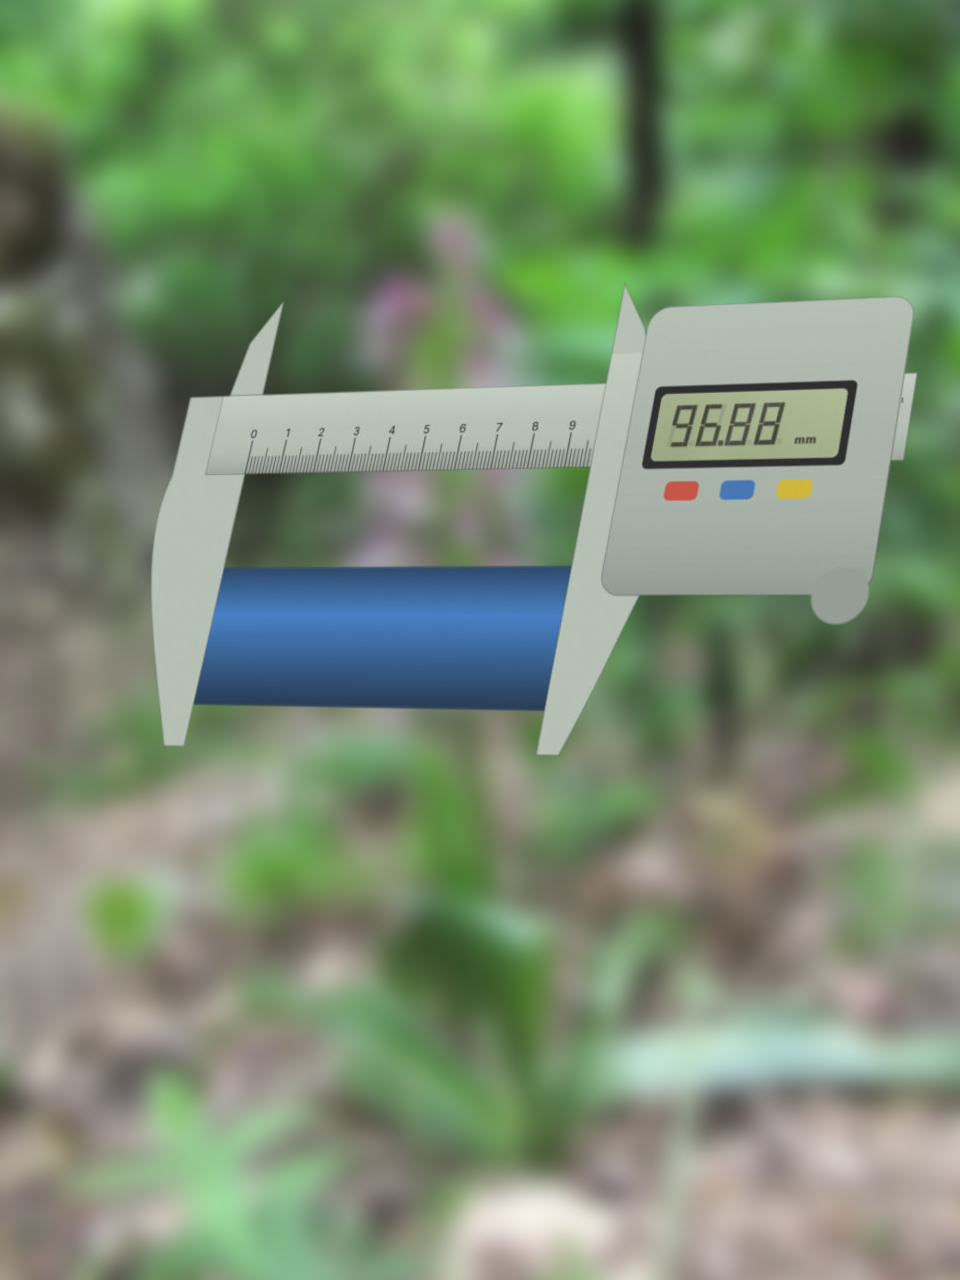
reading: mm 96.88
